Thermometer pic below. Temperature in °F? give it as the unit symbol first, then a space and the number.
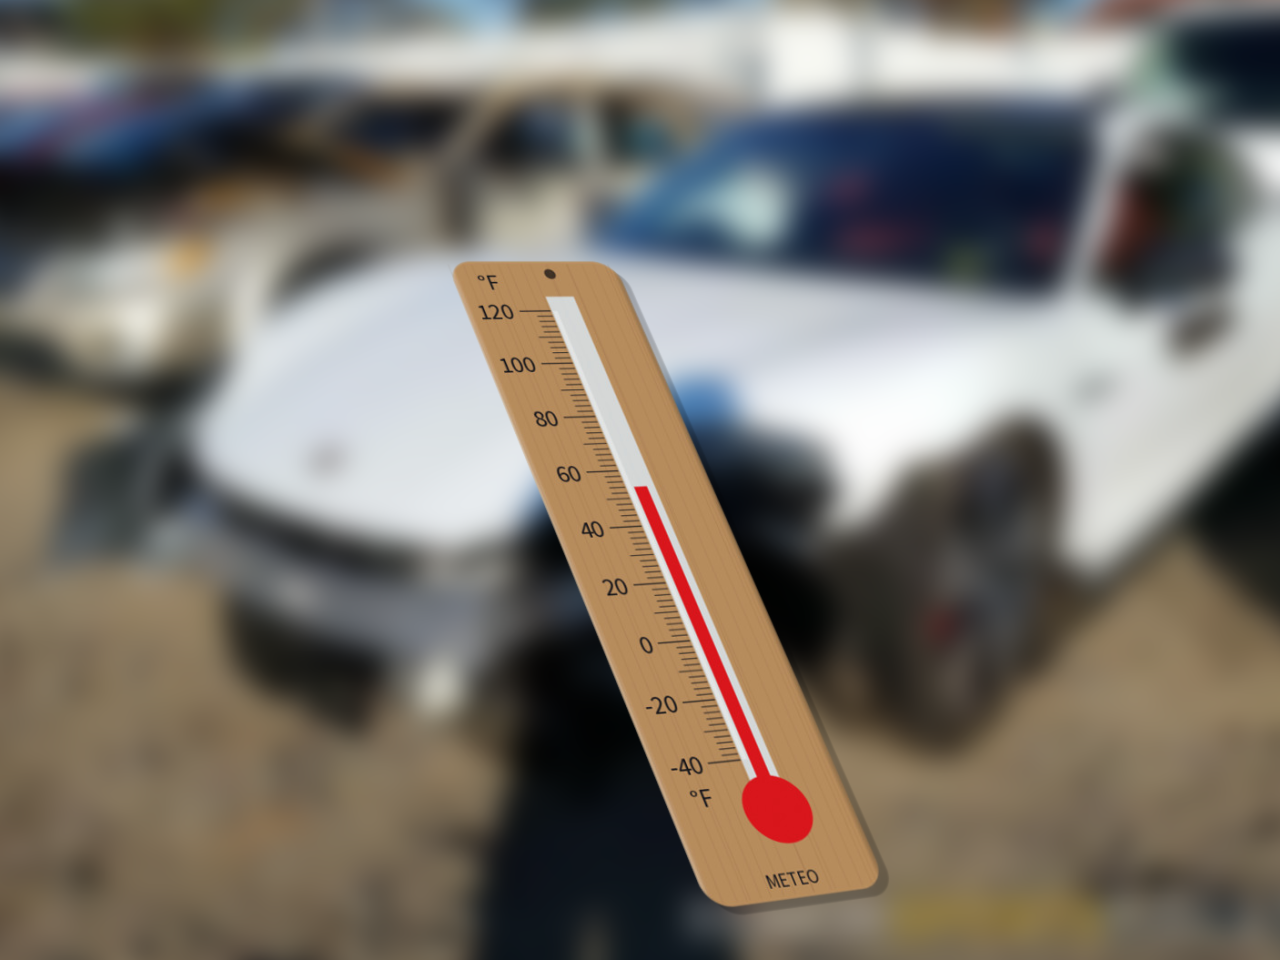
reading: °F 54
